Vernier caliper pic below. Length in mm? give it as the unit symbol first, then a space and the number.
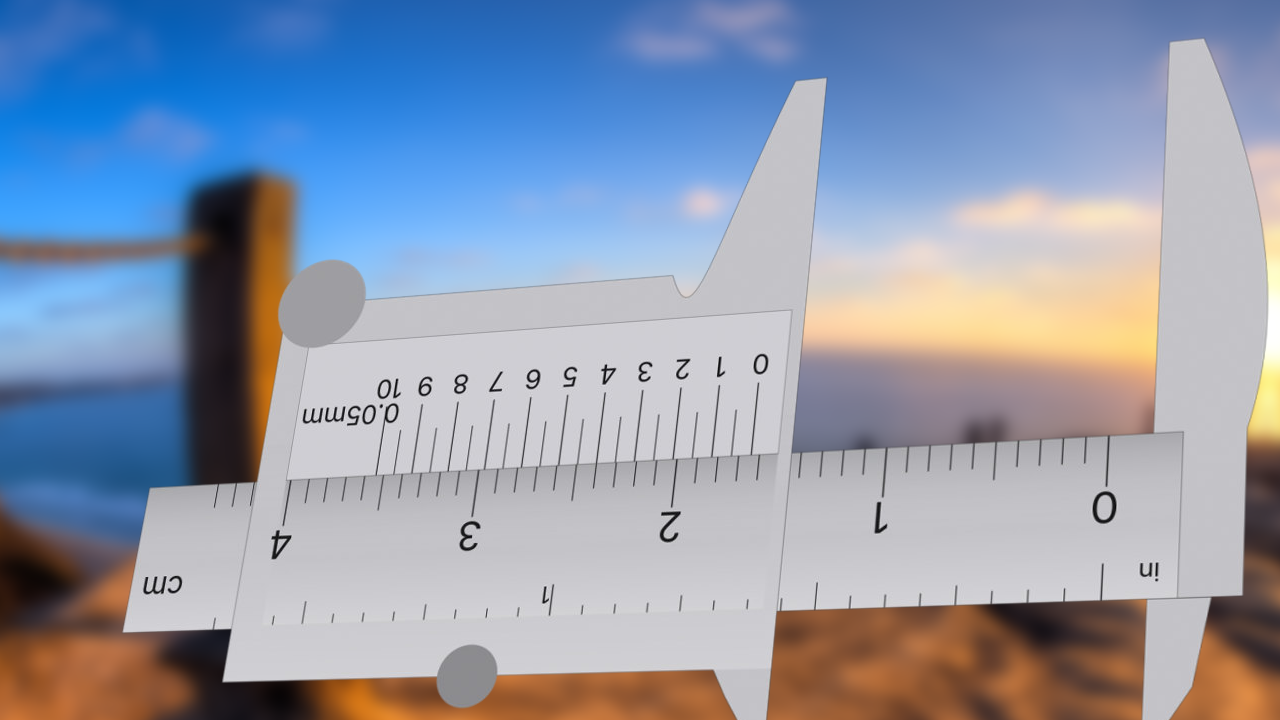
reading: mm 16.4
